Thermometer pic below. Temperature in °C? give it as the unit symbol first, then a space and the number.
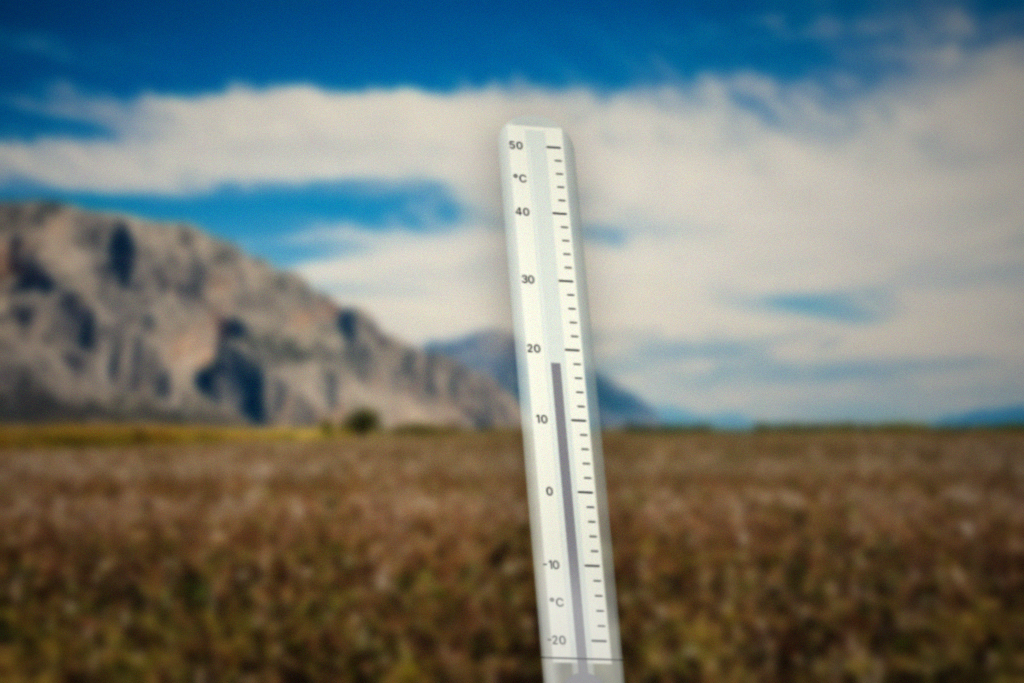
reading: °C 18
